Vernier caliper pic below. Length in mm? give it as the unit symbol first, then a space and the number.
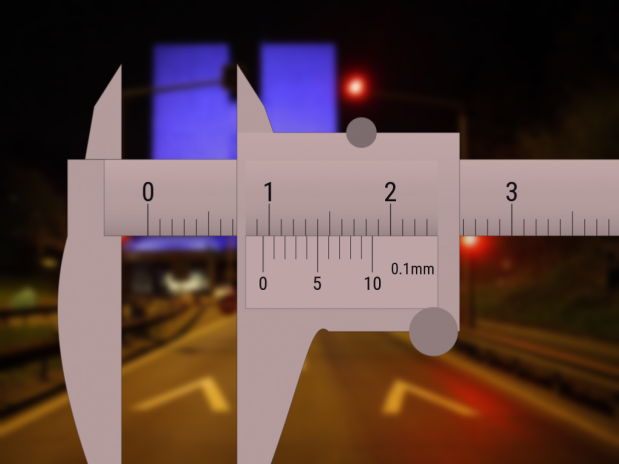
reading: mm 9.5
